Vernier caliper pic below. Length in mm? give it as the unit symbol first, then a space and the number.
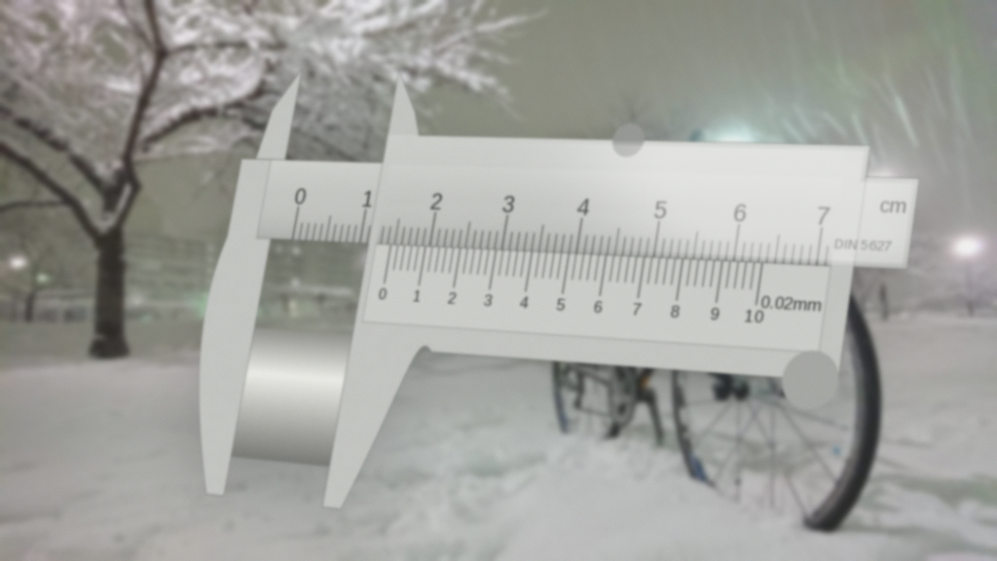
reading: mm 14.5
